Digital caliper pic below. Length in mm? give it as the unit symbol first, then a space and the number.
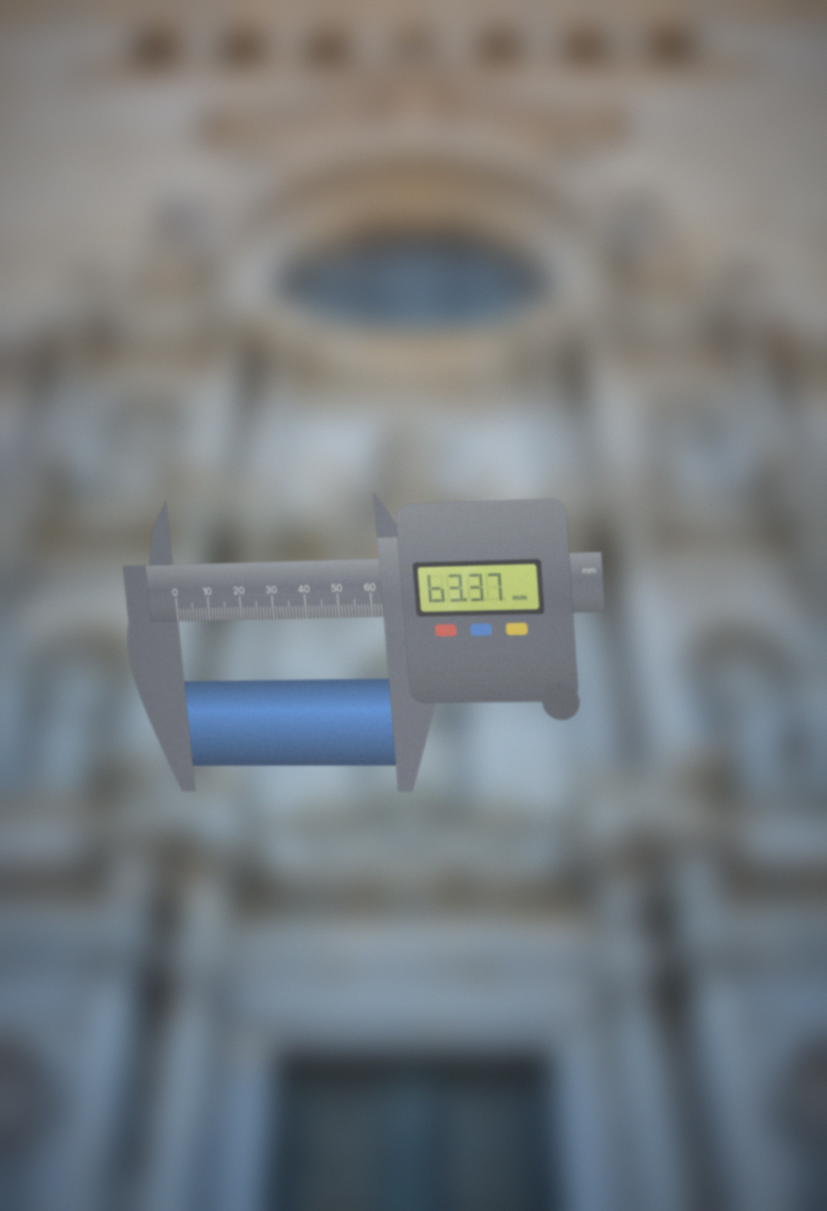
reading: mm 63.37
